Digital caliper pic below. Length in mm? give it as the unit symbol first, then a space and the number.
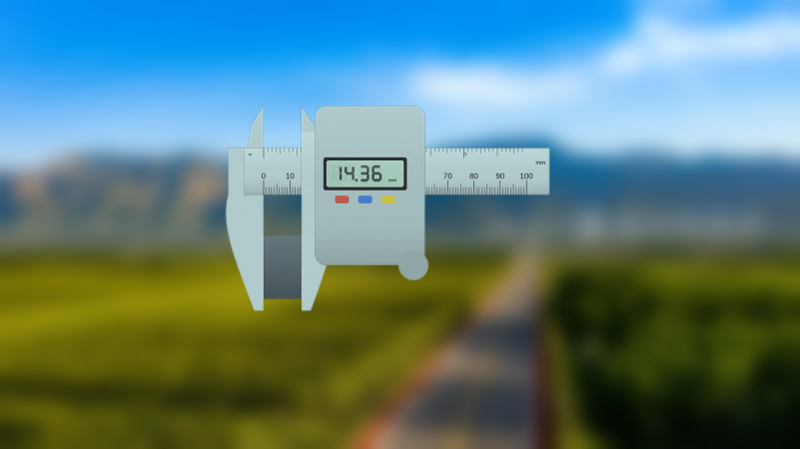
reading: mm 14.36
